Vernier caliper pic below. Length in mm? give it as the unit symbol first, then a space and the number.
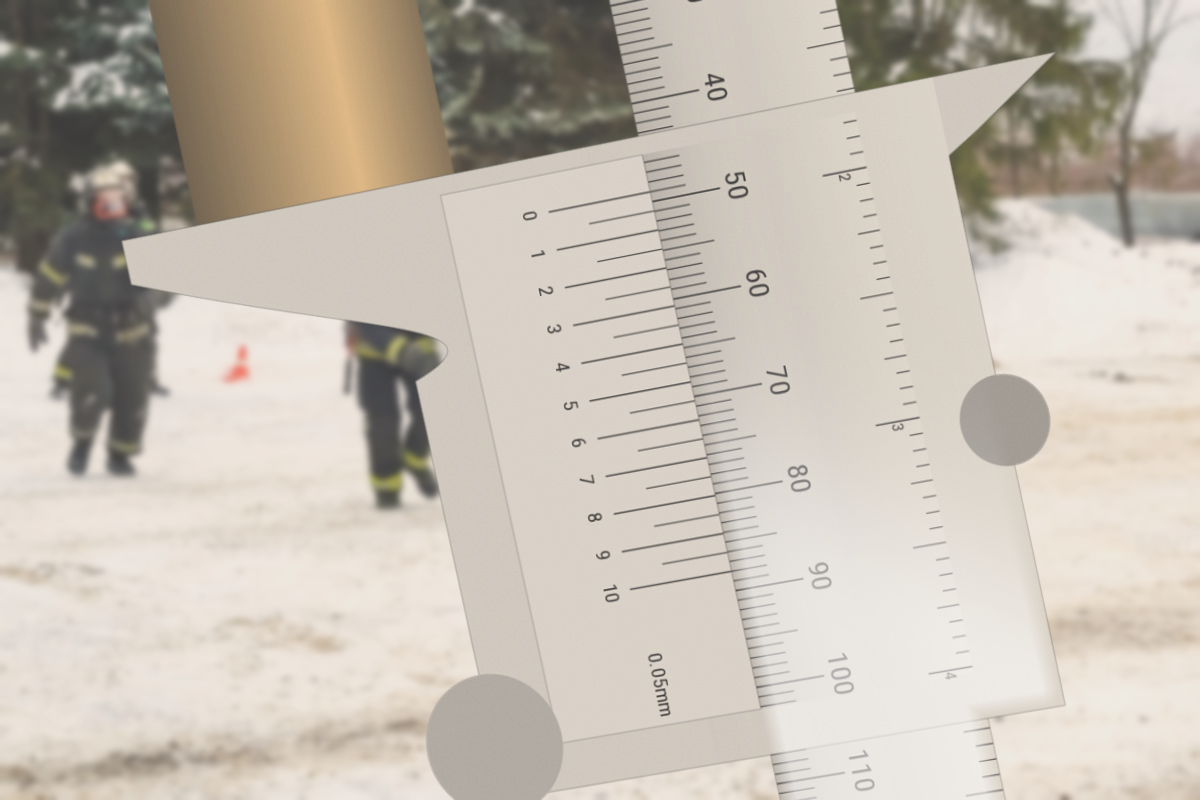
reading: mm 49.0
